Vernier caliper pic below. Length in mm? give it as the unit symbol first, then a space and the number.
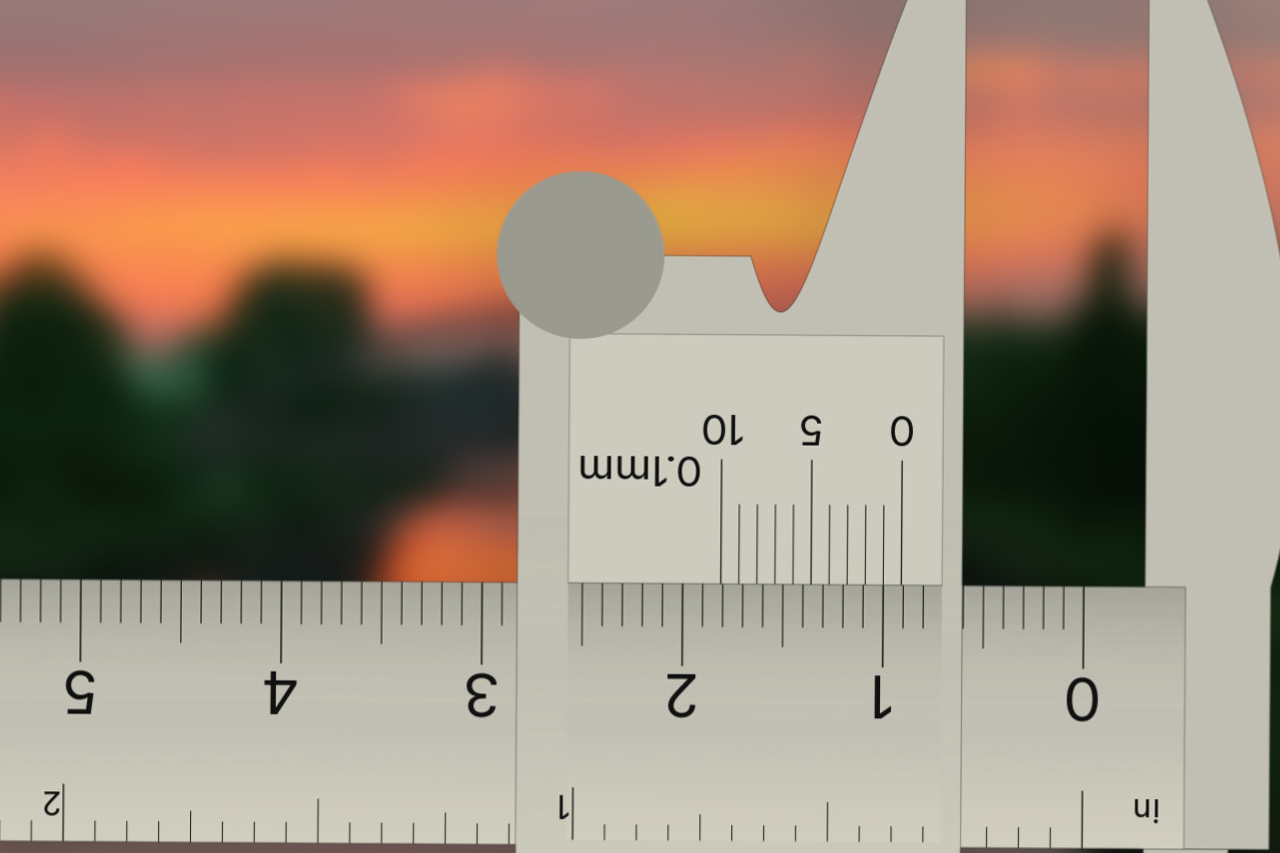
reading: mm 9.1
